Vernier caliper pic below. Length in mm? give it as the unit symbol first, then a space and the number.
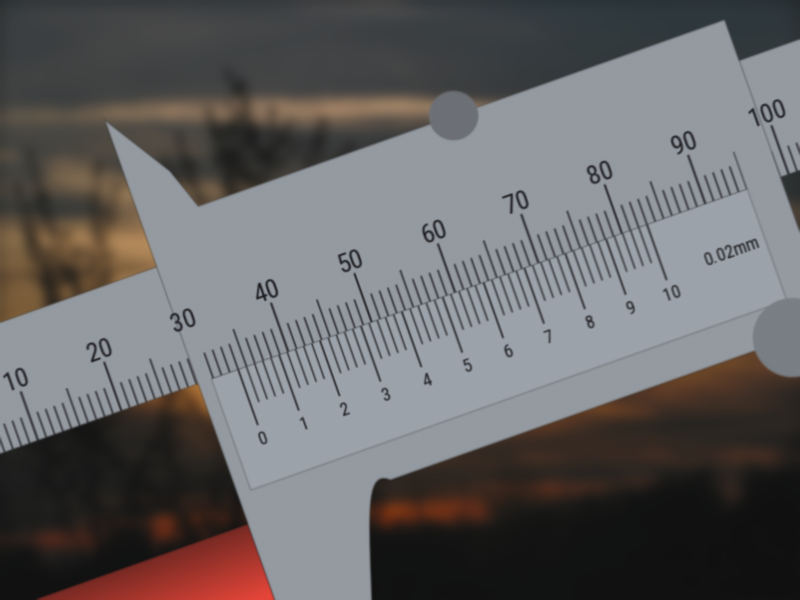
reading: mm 34.0
